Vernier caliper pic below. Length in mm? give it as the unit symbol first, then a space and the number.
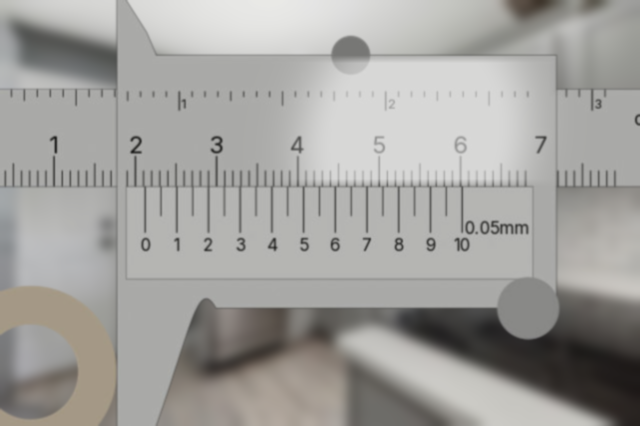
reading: mm 21.2
